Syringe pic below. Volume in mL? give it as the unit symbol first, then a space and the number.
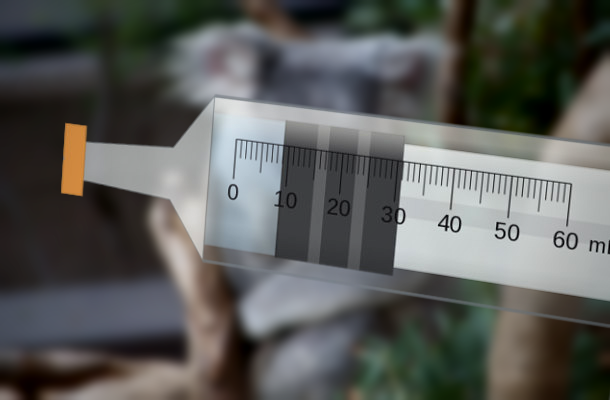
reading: mL 9
